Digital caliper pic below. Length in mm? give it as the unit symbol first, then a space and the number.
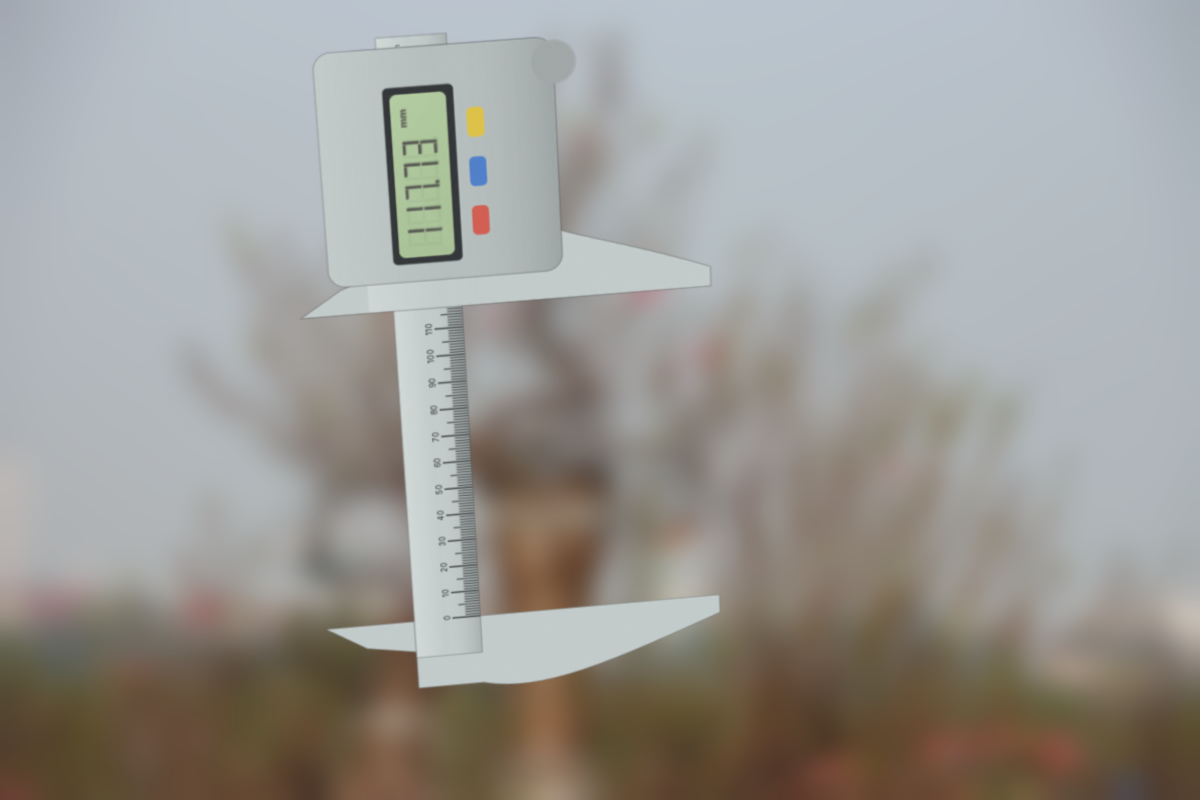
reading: mm 117.73
